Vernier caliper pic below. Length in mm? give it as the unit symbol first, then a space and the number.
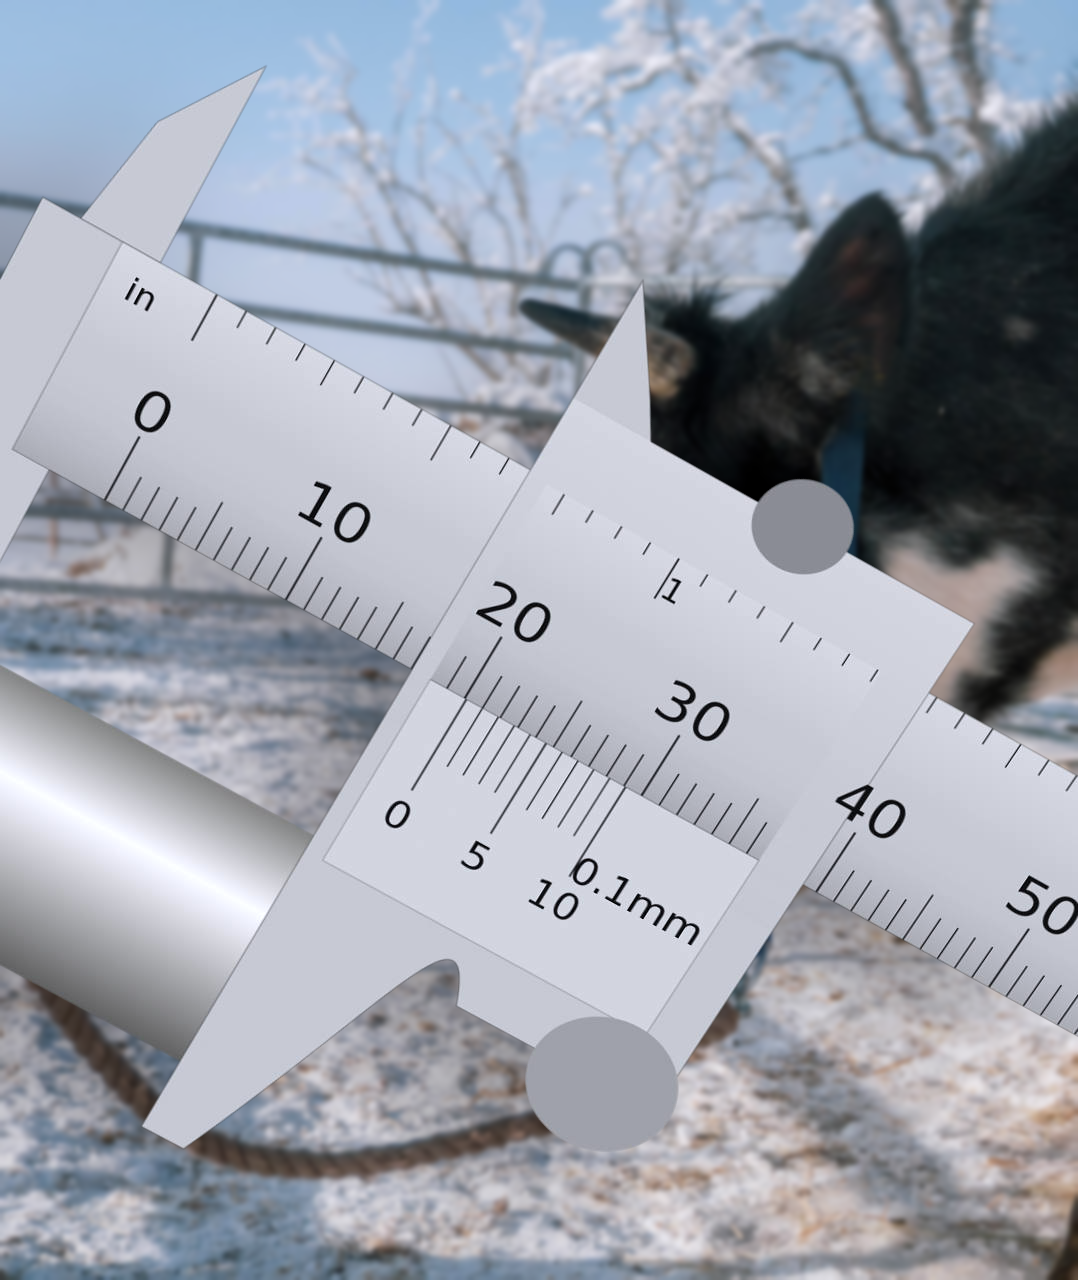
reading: mm 20.1
